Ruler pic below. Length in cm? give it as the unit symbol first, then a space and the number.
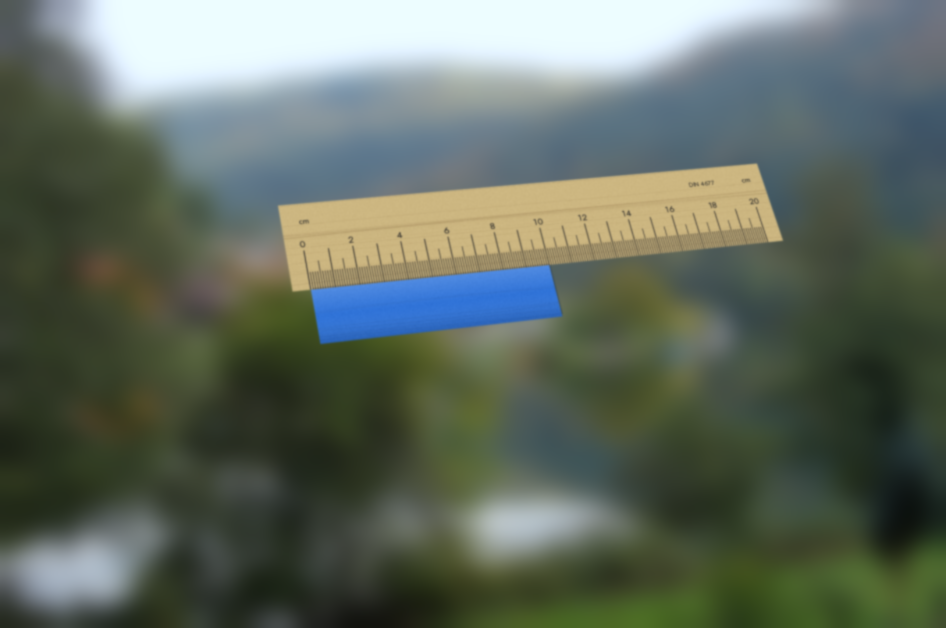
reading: cm 10
